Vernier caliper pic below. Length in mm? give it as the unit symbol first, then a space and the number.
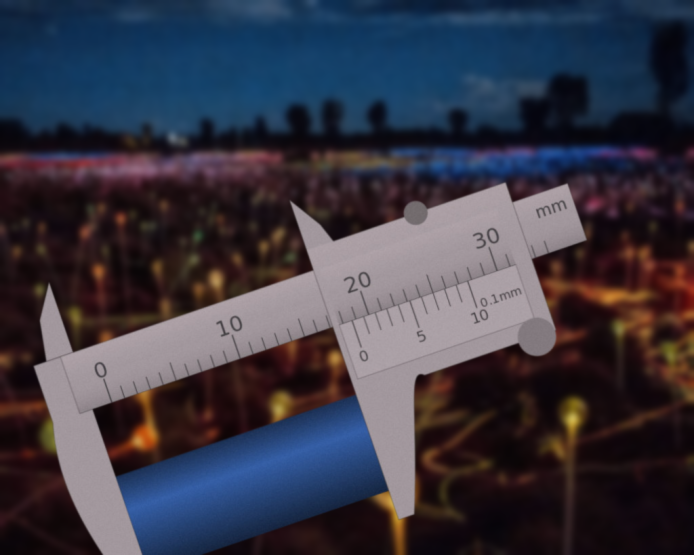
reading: mm 18.7
